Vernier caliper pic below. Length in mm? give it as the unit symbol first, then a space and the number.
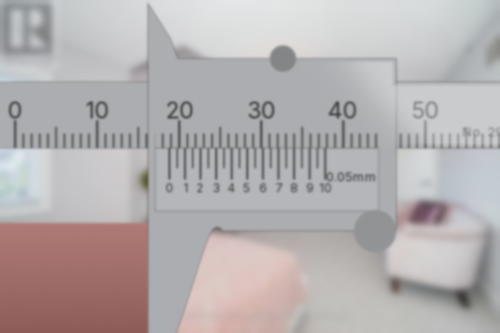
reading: mm 18.8
